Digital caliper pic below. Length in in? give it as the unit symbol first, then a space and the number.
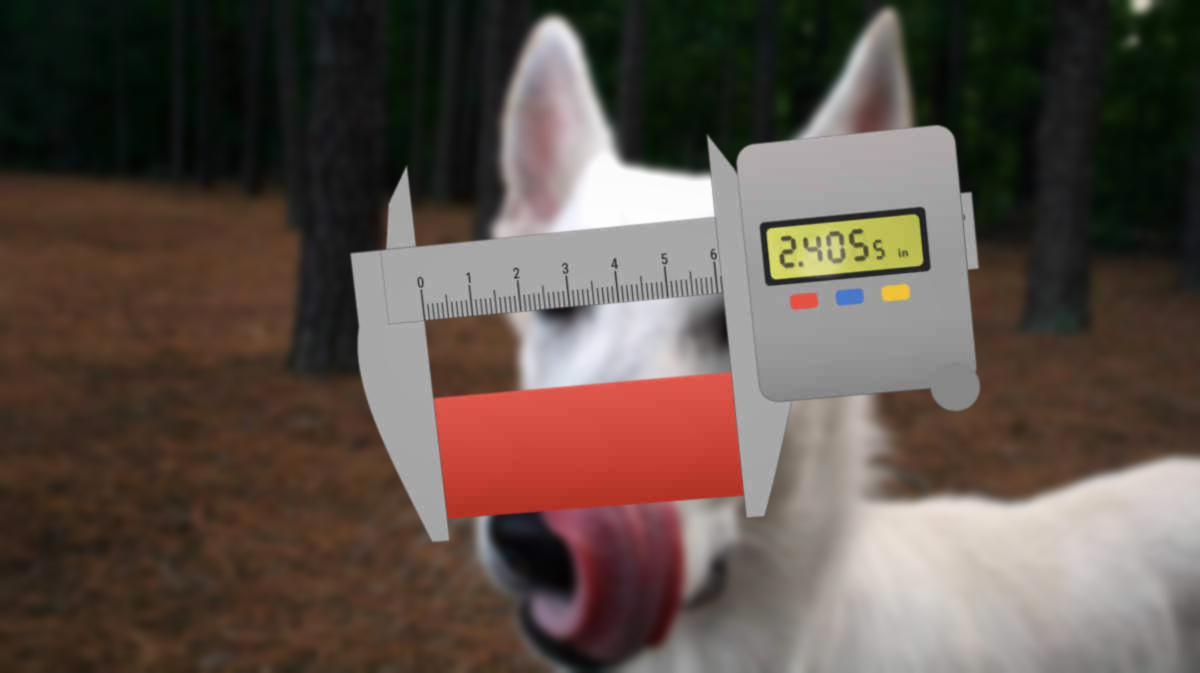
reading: in 2.4055
